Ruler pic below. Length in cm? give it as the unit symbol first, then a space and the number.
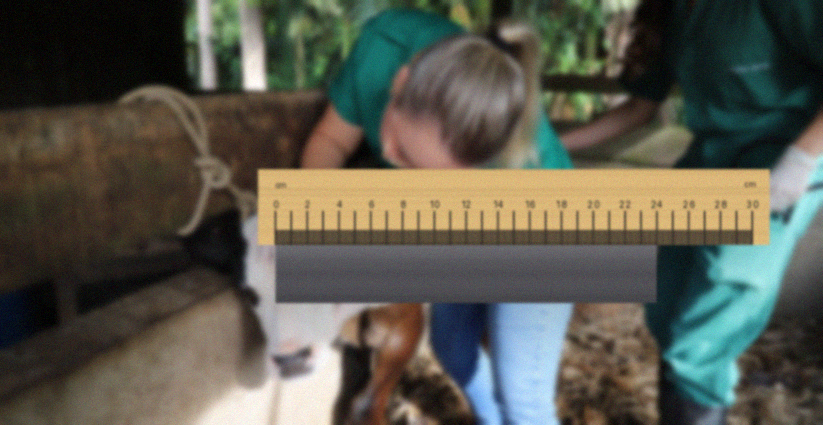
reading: cm 24
